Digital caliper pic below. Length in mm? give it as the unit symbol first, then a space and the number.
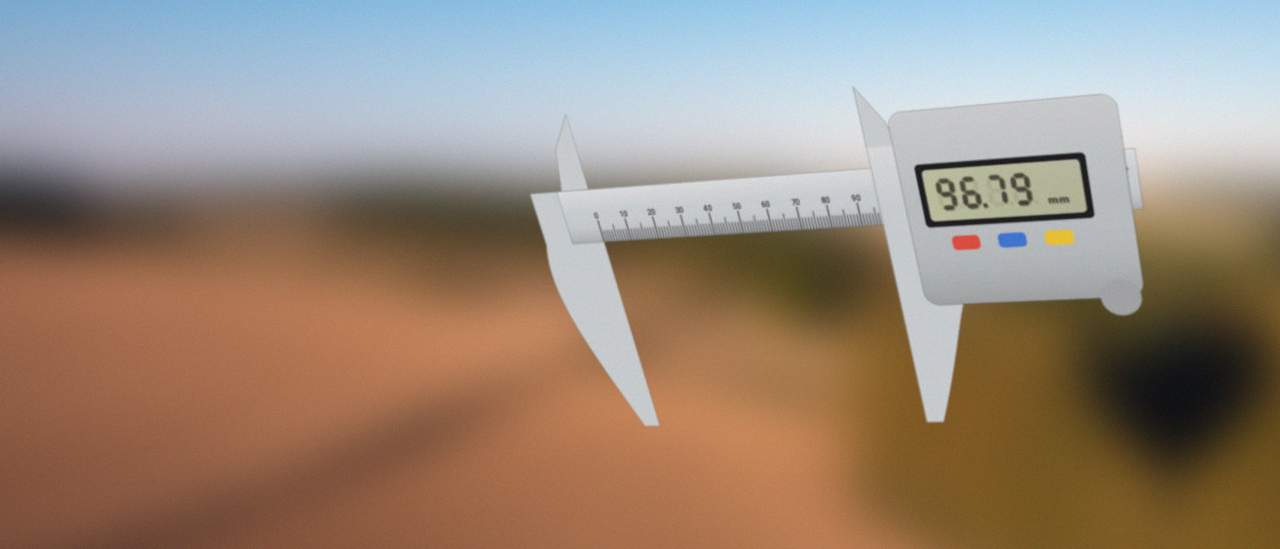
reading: mm 96.79
